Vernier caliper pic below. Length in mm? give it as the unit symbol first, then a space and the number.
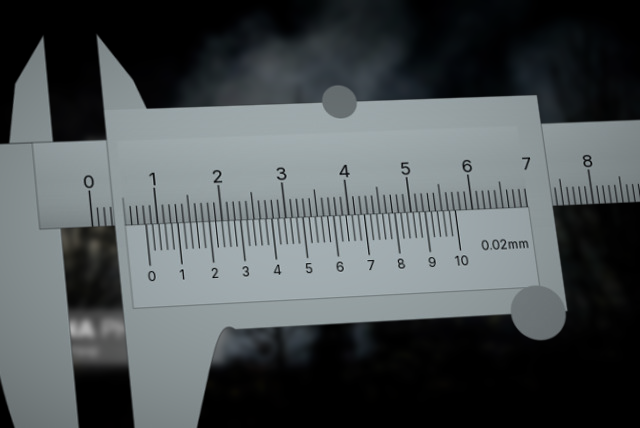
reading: mm 8.2
